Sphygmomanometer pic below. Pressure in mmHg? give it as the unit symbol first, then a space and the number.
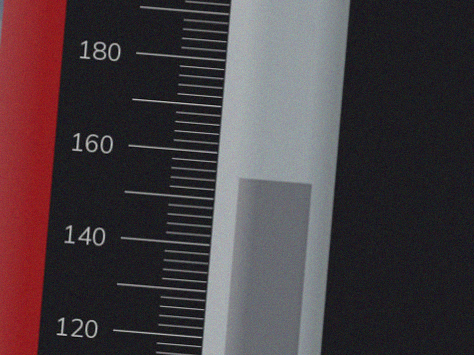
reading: mmHg 155
